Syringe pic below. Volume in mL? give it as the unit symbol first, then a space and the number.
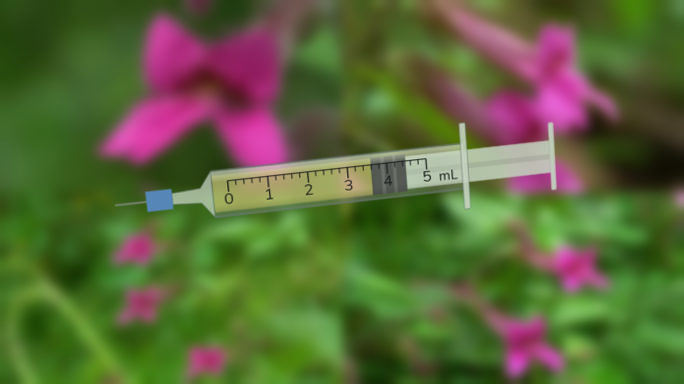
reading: mL 3.6
